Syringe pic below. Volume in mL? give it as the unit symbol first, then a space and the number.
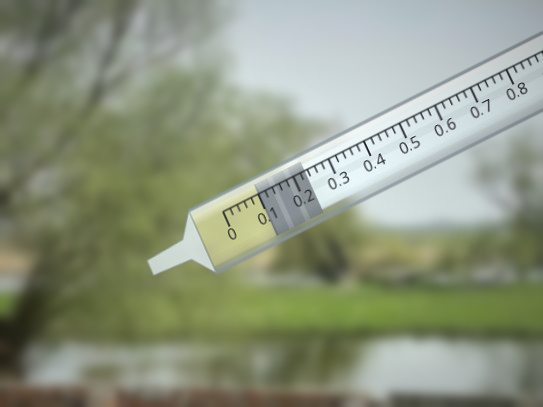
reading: mL 0.1
